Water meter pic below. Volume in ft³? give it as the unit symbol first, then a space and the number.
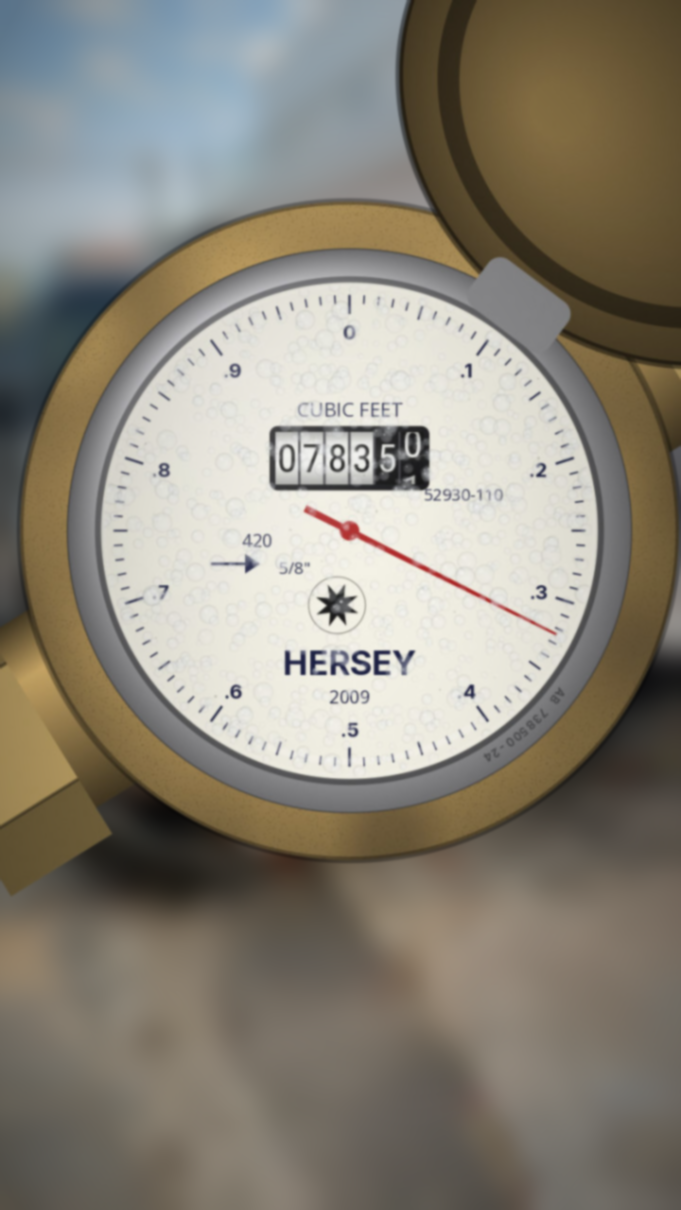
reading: ft³ 78350.32
